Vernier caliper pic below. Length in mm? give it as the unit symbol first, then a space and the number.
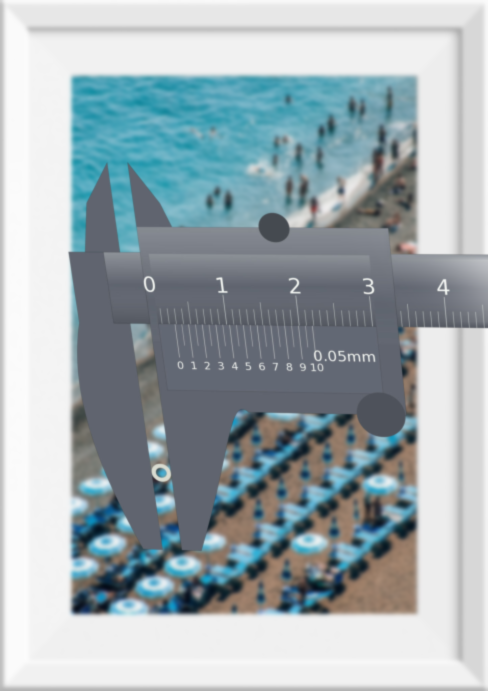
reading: mm 2.8
